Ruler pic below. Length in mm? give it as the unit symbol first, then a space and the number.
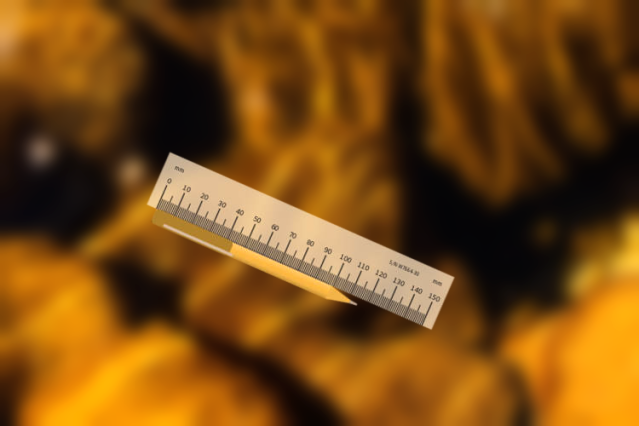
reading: mm 115
